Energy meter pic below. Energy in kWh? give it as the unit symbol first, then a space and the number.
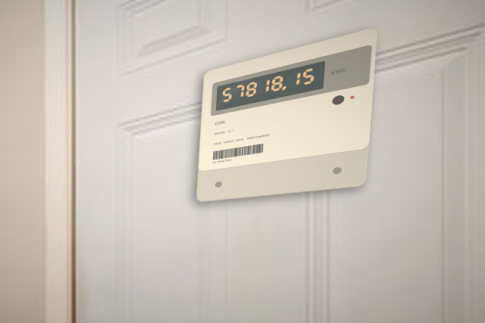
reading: kWh 57818.15
